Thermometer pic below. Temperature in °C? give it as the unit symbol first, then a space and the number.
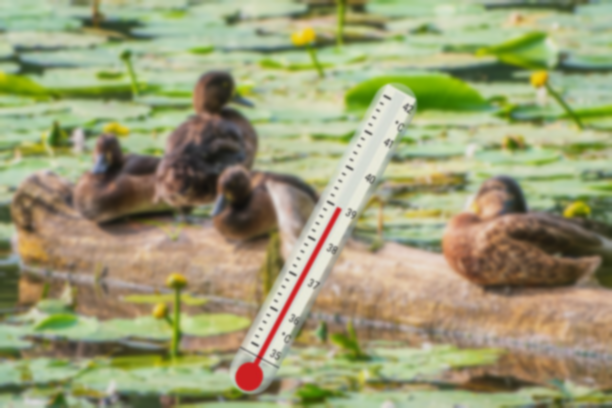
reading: °C 39
